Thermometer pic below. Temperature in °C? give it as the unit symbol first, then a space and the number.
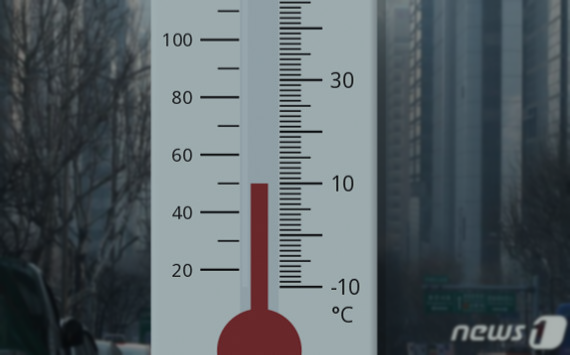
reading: °C 10
